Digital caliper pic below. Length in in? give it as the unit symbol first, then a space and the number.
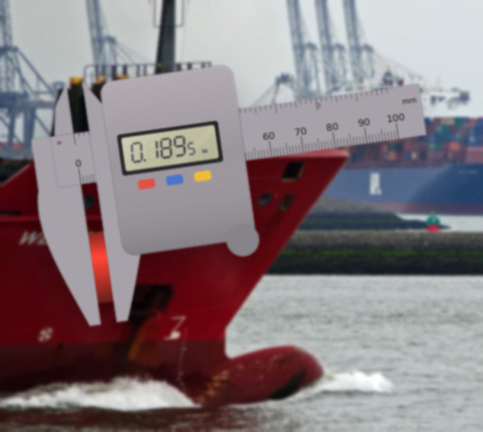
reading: in 0.1895
